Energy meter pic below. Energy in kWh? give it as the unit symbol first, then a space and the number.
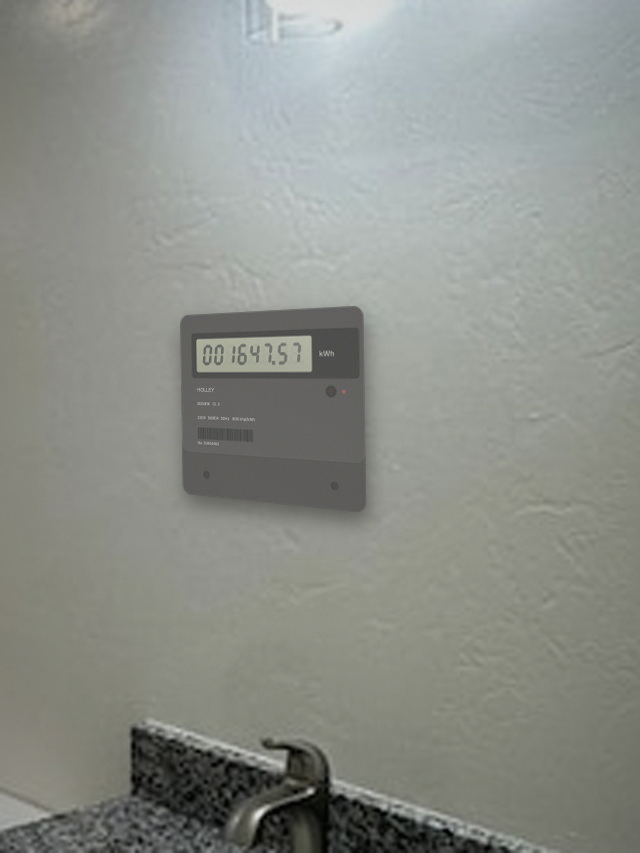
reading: kWh 1647.57
